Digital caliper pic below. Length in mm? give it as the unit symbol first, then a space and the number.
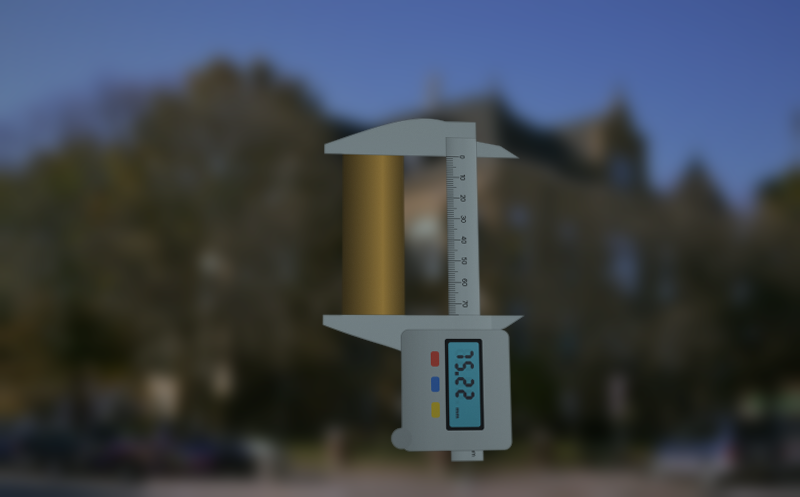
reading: mm 75.22
